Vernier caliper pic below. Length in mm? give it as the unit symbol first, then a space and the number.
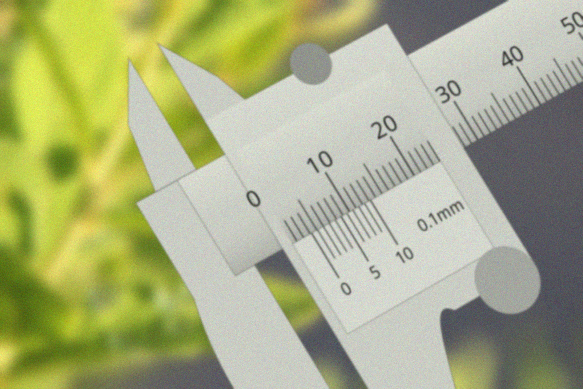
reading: mm 4.2
